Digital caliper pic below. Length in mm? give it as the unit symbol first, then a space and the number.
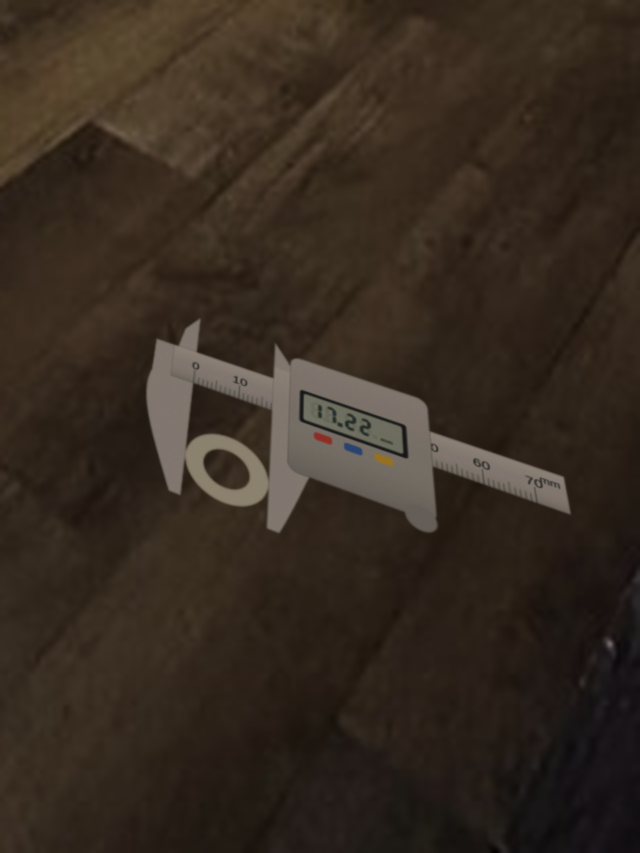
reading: mm 17.22
